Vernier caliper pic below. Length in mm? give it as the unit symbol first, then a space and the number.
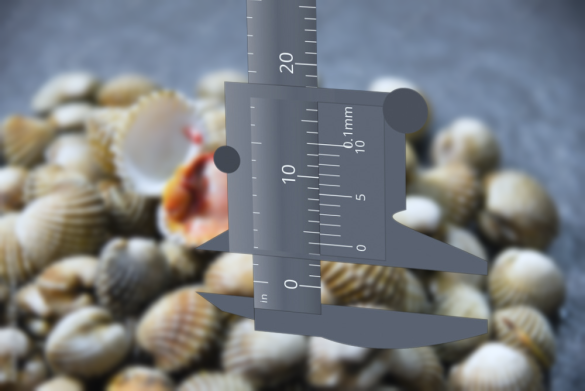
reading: mm 4.0
